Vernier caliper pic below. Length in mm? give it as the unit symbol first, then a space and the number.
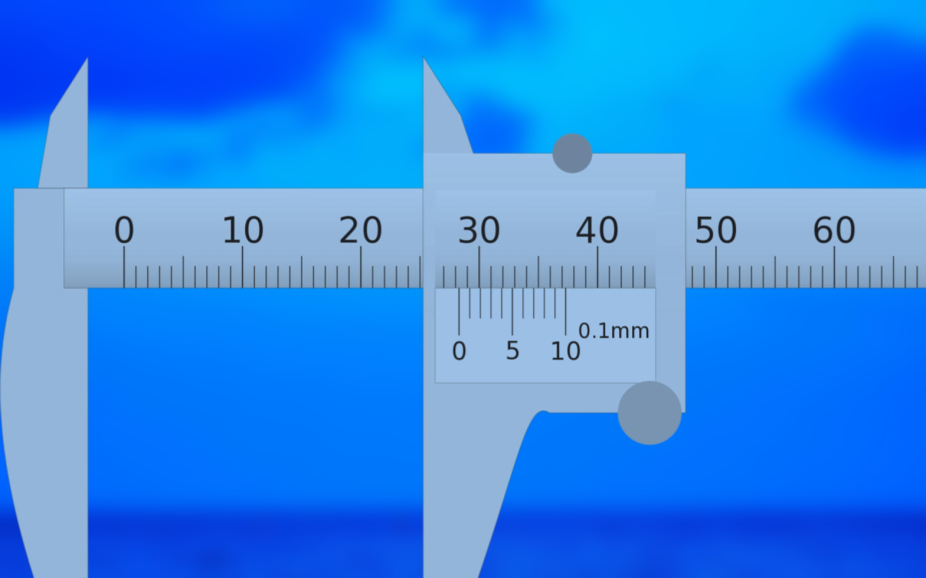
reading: mm 28.3
